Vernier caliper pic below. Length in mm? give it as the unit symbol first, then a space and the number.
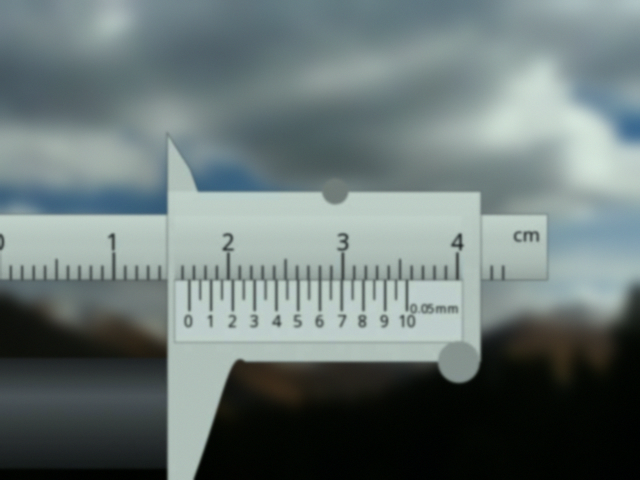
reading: mm 16.6
